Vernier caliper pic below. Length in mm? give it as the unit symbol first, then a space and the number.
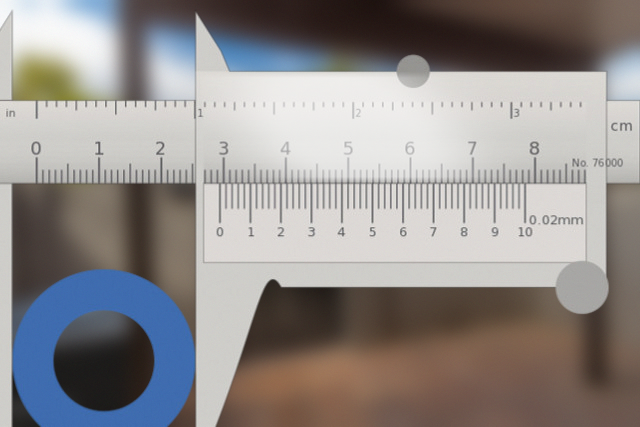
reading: mm 29.4
